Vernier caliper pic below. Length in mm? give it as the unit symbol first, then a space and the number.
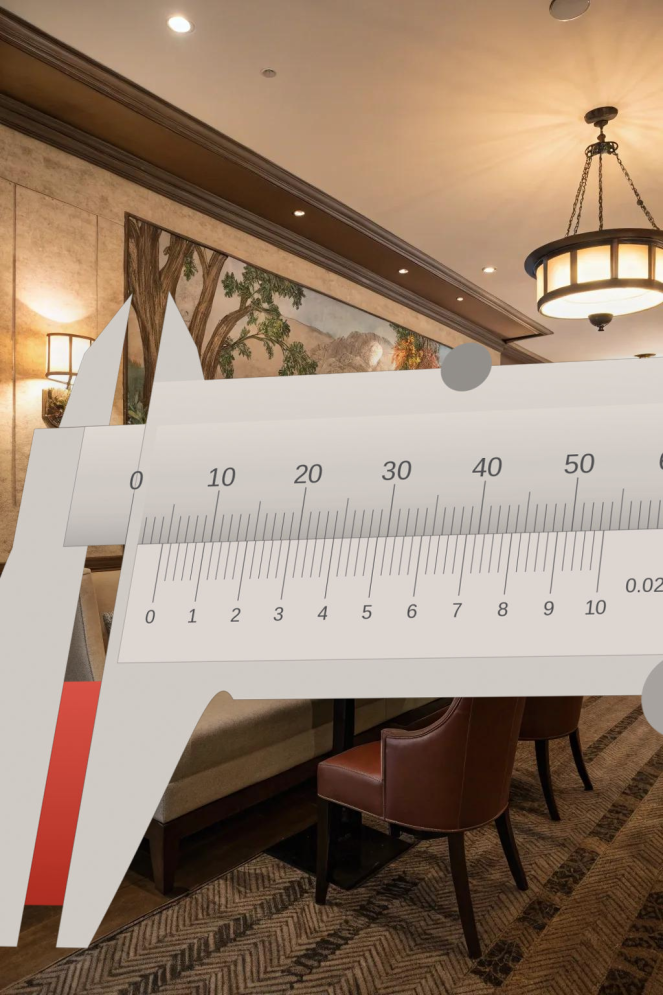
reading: mm 4.4
